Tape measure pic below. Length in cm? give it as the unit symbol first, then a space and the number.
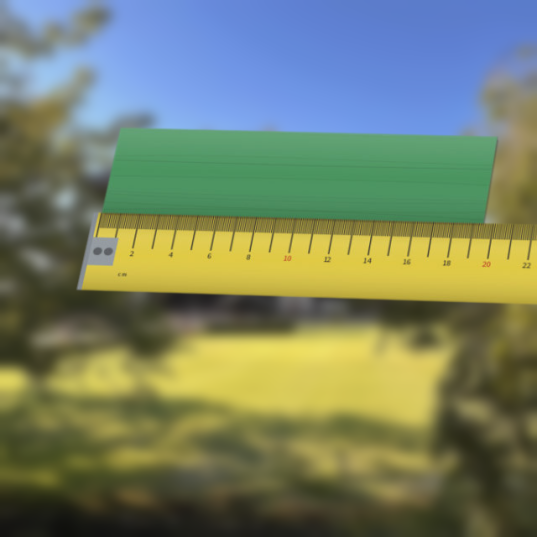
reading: cm 19.5
